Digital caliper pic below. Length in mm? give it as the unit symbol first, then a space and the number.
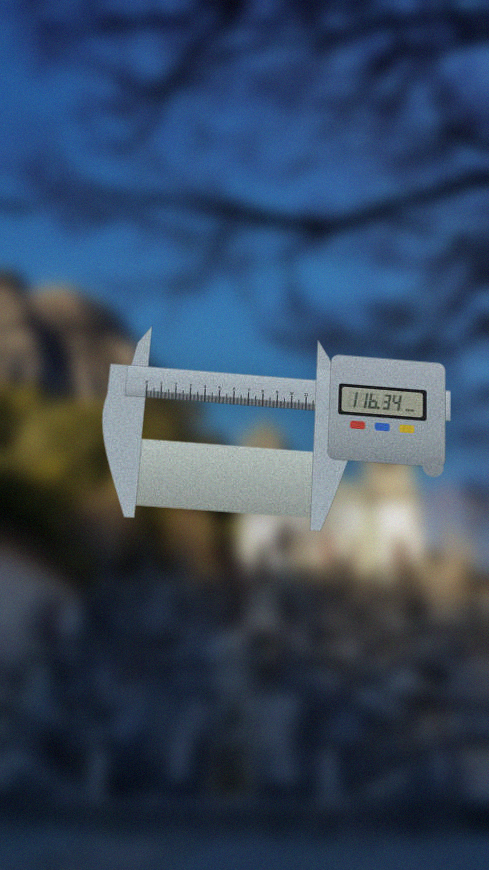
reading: mm 116.34
